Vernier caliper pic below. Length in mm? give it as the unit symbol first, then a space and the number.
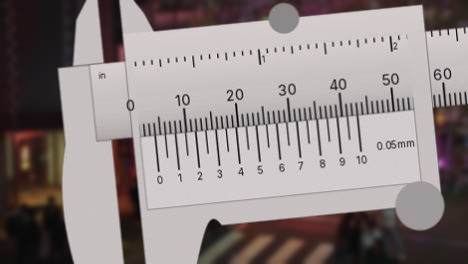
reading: mm 4.0
